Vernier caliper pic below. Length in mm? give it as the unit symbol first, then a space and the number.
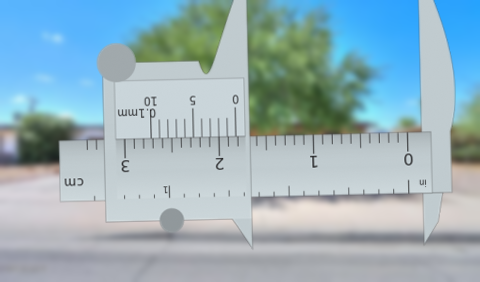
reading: mm 18.2
